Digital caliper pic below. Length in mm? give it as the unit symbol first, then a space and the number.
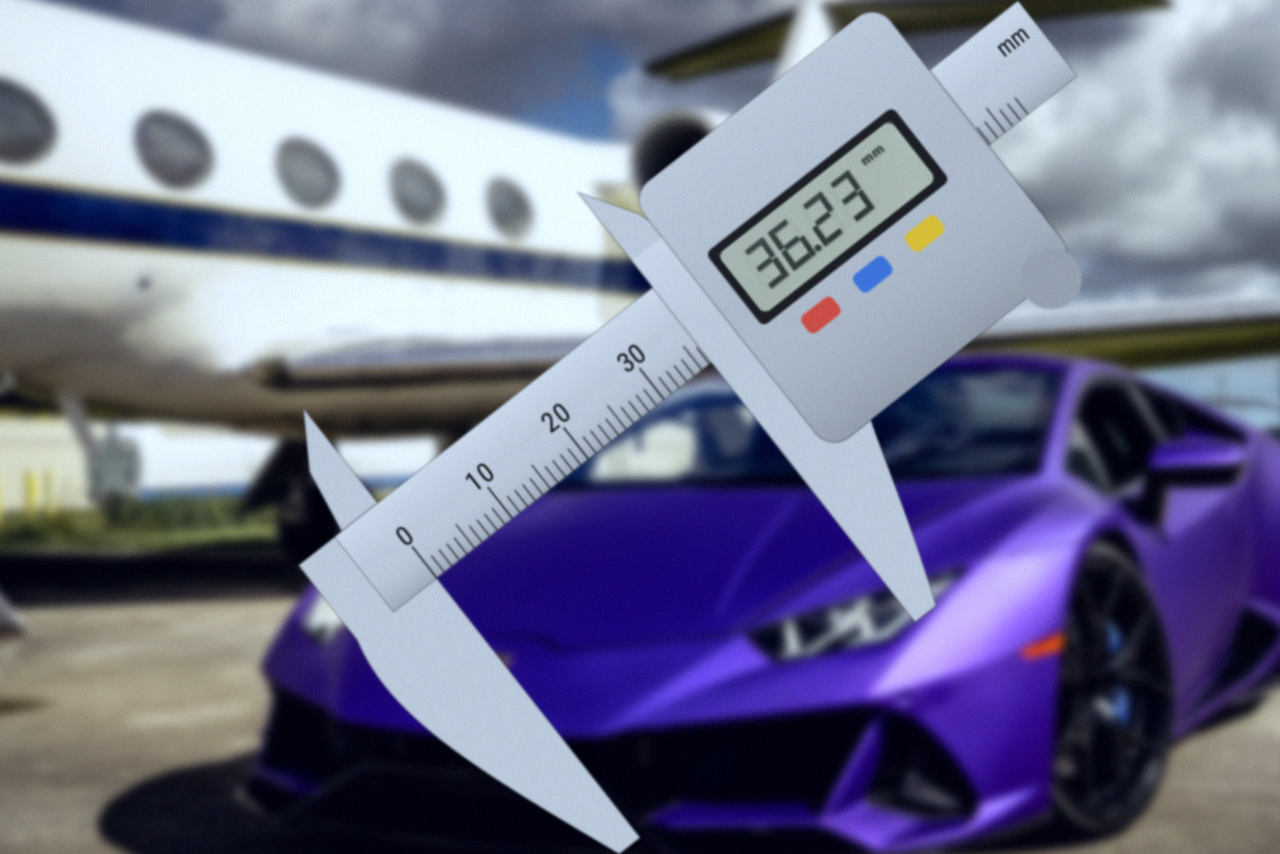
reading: mm 36.23
